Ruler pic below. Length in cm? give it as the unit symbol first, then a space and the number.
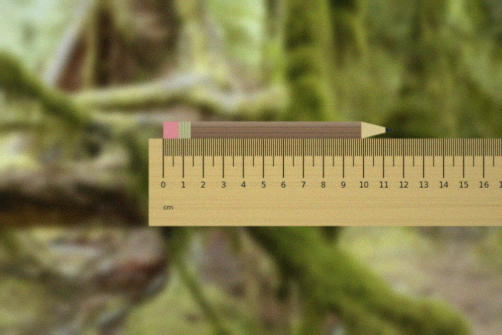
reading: cm 11.5
